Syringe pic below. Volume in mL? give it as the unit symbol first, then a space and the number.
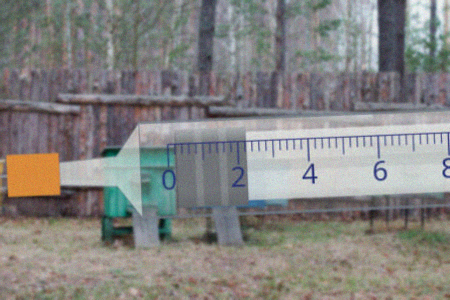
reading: mL 0.2
